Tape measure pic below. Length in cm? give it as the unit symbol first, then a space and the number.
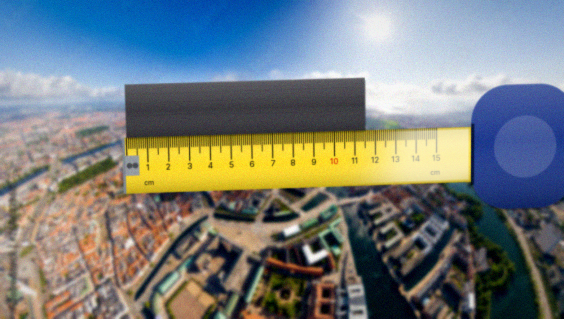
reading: cm 11.5
